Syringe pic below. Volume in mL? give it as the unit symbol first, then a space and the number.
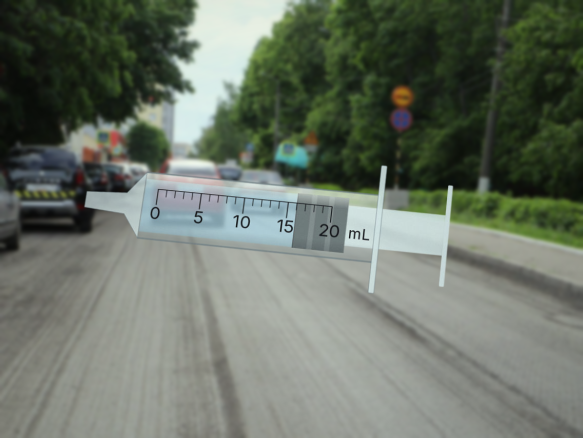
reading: mL 16
